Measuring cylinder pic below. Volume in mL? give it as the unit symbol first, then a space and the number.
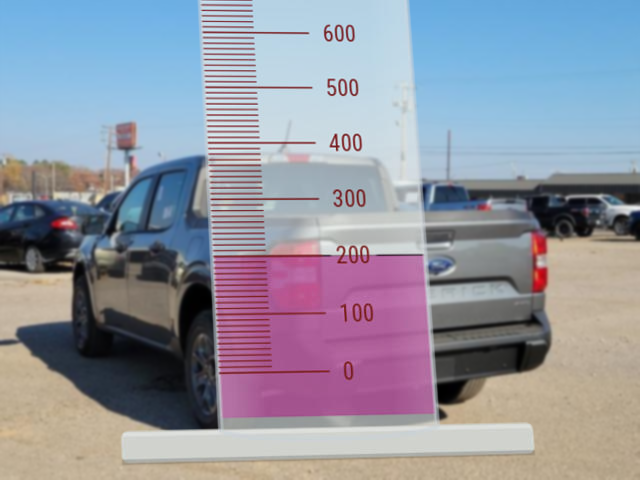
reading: mL 200
